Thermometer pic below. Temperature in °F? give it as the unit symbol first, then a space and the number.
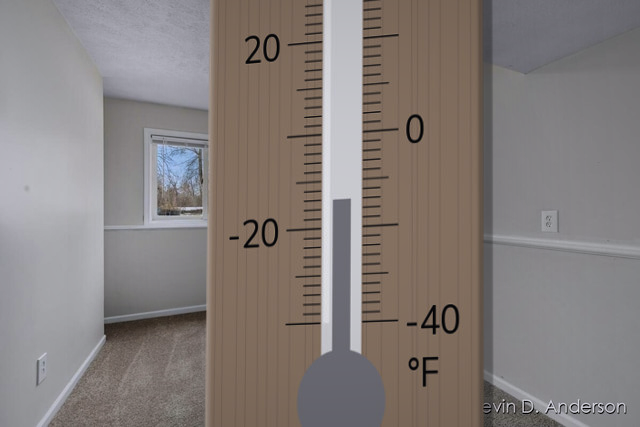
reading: °F -14
